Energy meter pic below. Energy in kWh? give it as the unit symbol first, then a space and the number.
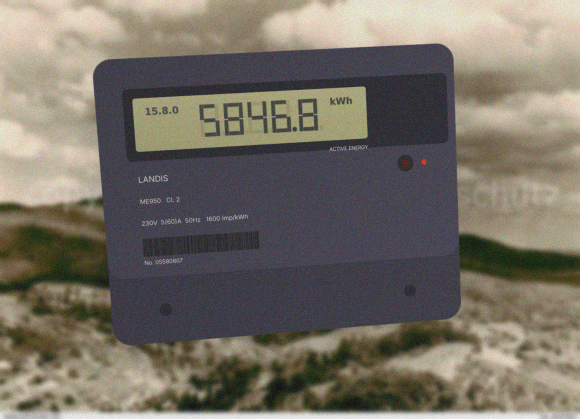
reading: kWh 5846.8
